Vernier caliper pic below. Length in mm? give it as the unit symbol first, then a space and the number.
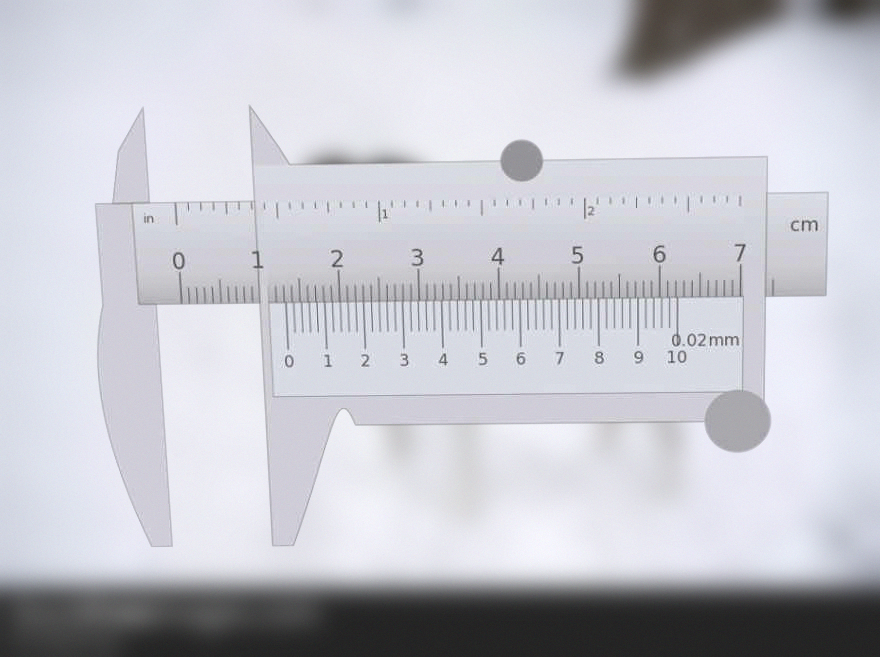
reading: mm 13.2
